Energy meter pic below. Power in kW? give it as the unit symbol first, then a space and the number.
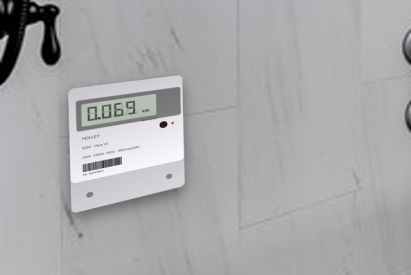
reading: kW 0.069
